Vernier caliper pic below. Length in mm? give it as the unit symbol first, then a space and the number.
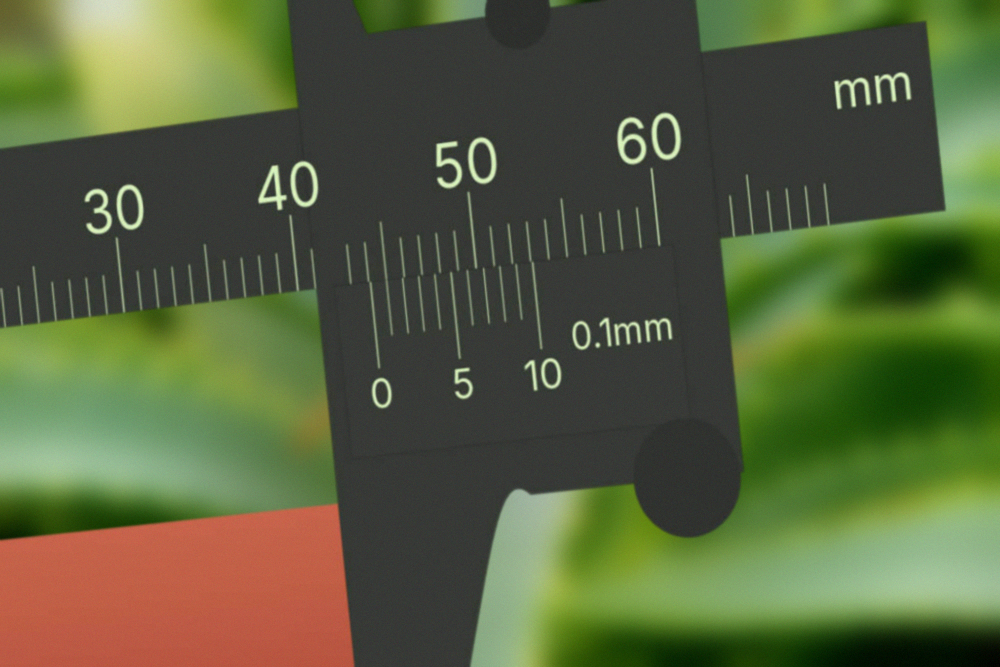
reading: mm 44.1
